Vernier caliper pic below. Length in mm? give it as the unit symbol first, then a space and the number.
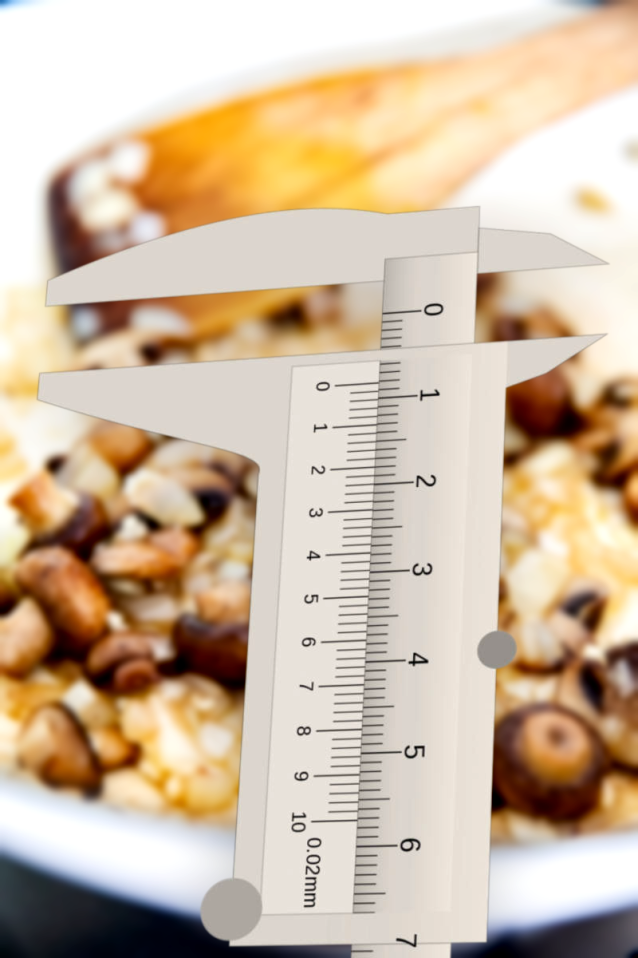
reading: mm 8.2
